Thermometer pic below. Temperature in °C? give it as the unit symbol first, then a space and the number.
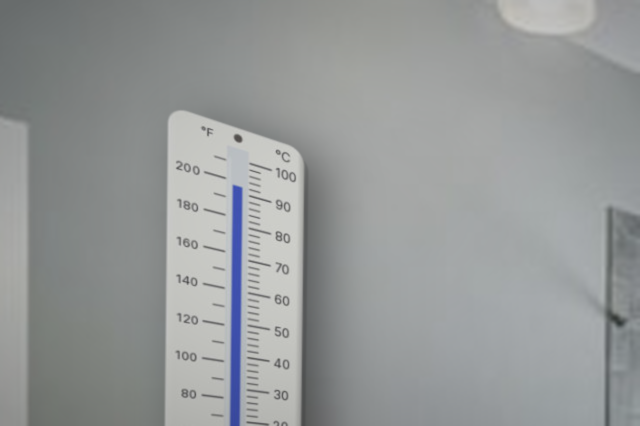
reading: °C 92
